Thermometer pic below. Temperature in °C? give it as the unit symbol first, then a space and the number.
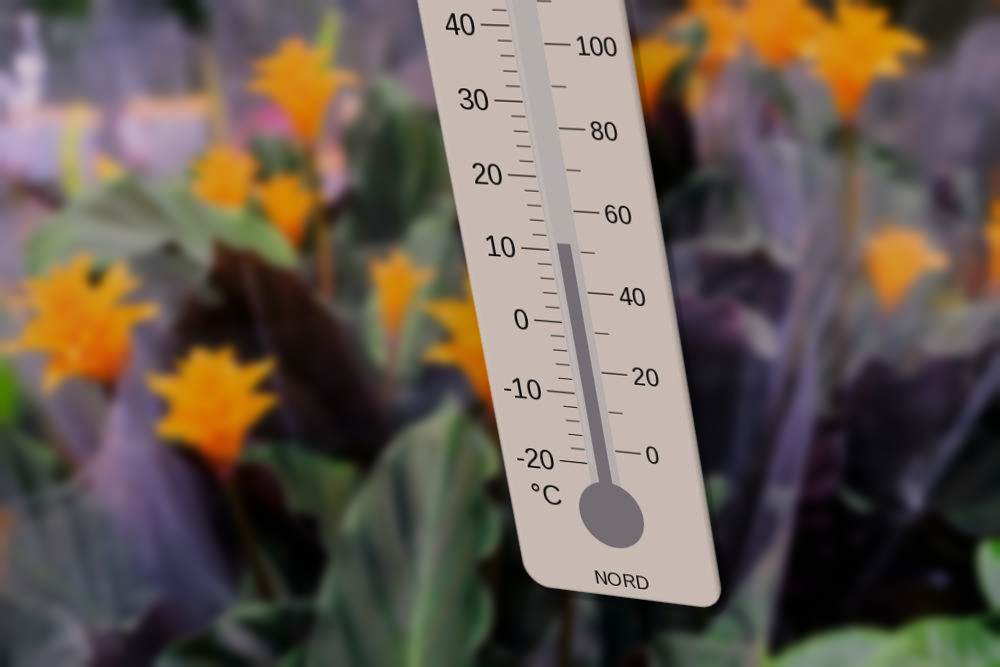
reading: °C 11
